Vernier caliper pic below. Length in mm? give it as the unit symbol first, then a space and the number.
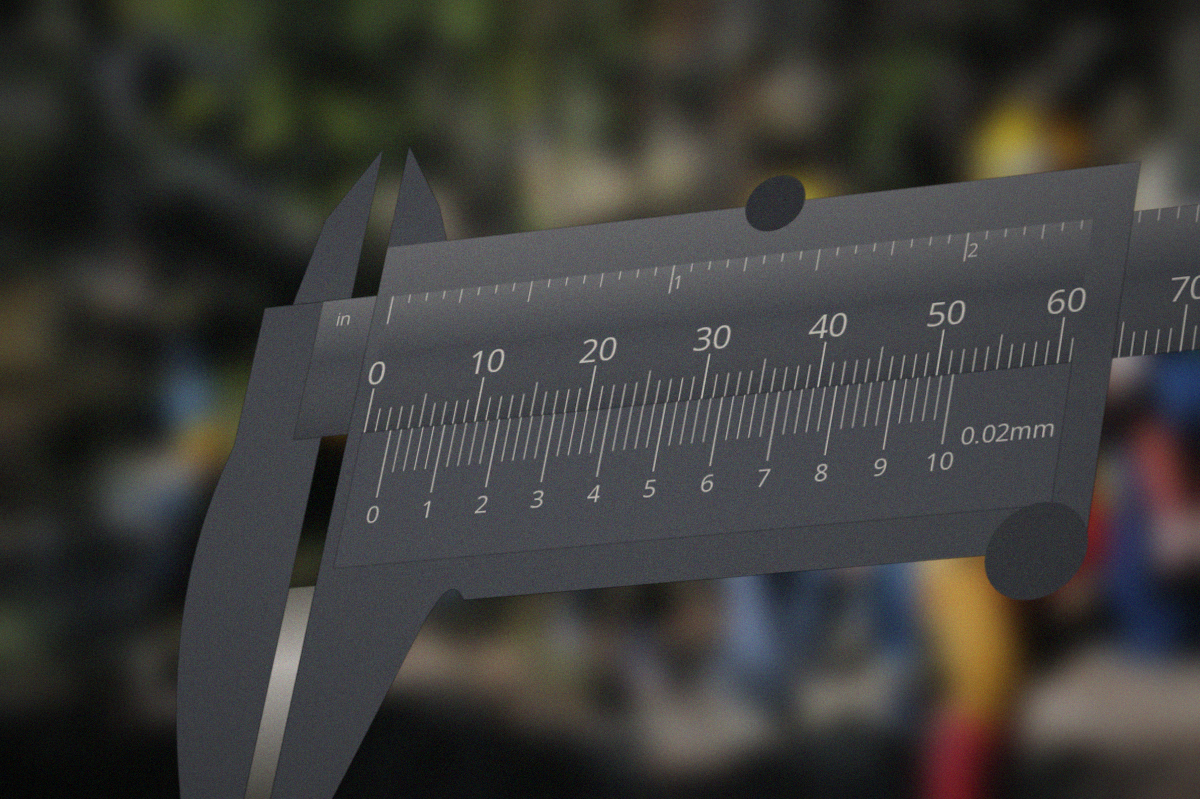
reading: mm 2.4
